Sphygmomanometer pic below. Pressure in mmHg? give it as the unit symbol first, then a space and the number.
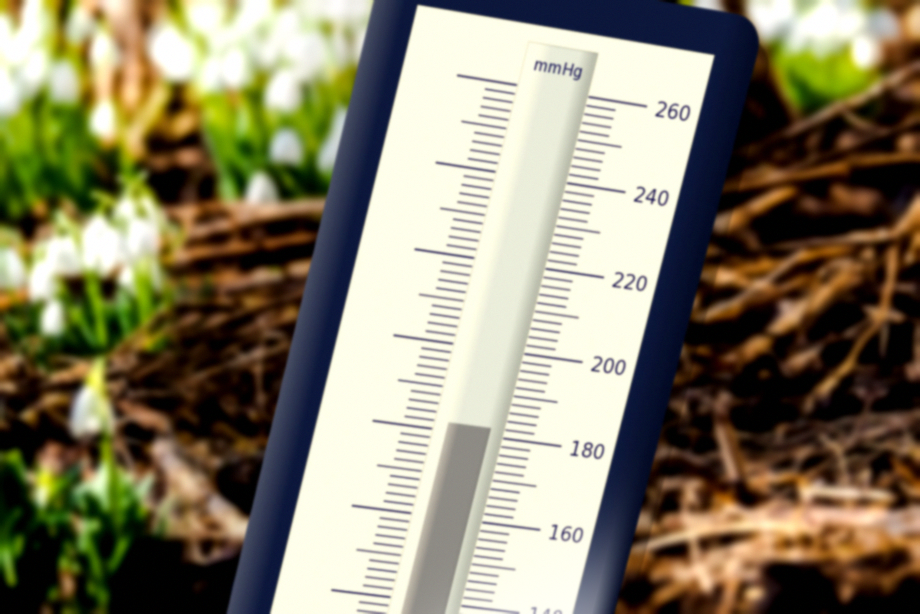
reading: mmHg 182
